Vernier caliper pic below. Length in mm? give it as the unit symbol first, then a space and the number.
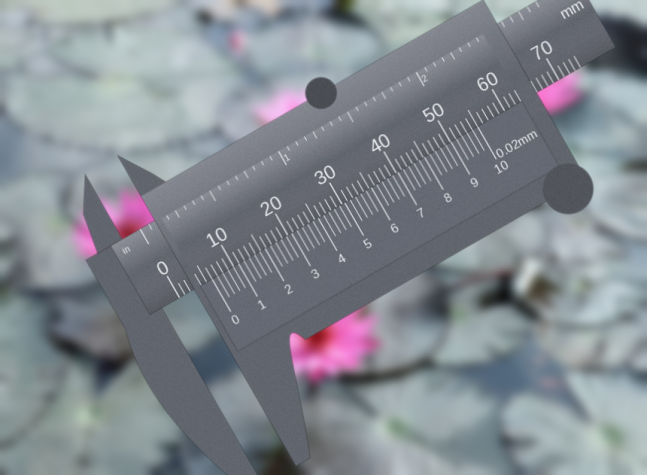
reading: mm 6.0
